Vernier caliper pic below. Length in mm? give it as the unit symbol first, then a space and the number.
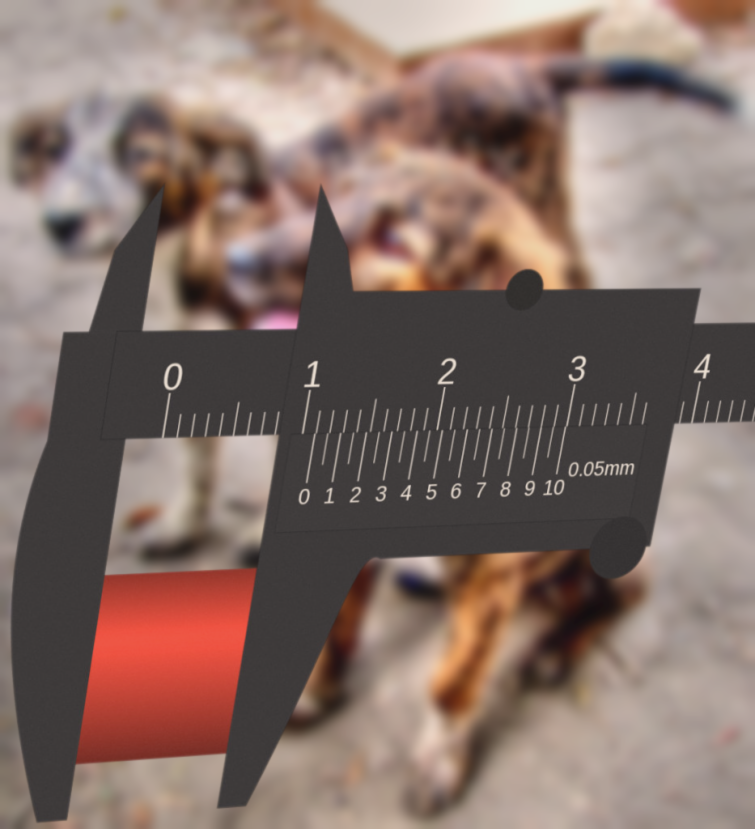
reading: mm 10.9
